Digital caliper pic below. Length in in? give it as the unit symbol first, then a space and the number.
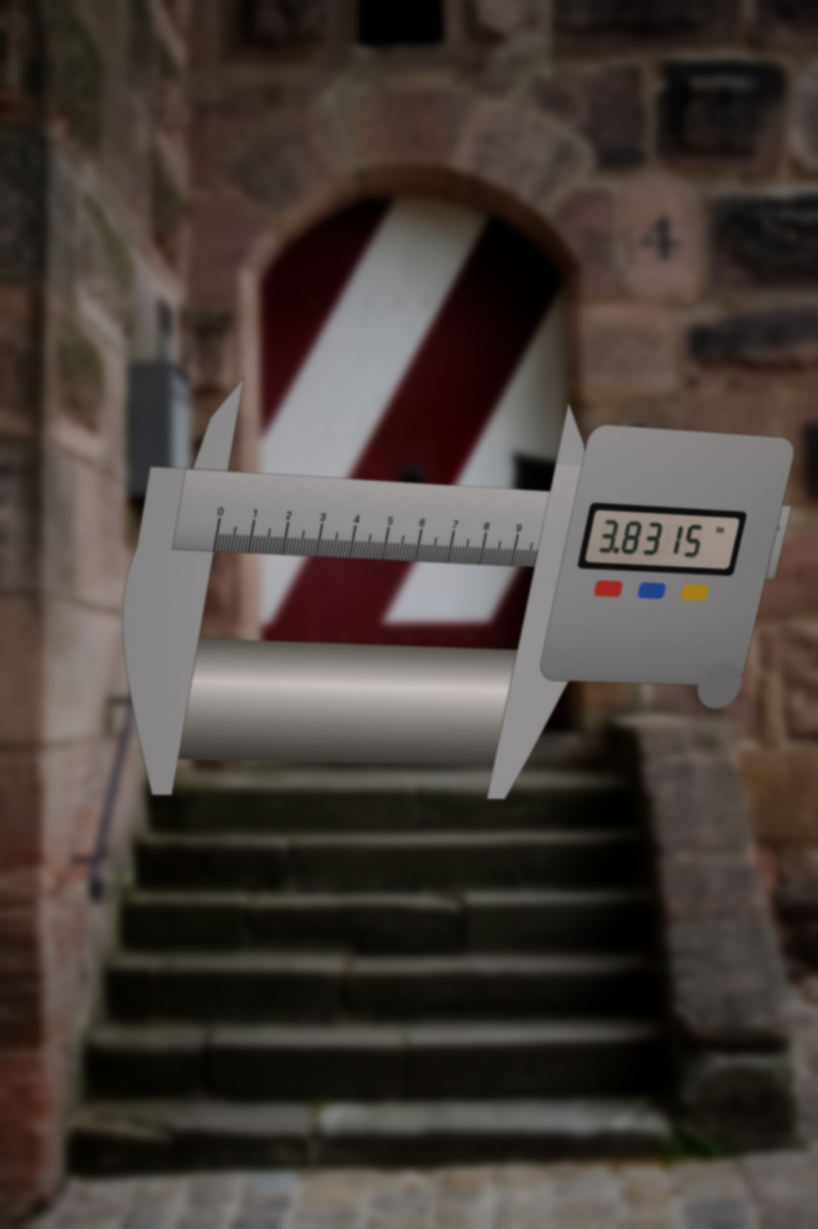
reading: in 3.8315
